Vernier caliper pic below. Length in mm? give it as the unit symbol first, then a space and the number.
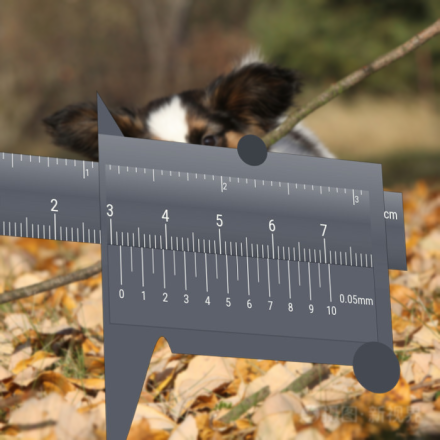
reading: mm 31.6
